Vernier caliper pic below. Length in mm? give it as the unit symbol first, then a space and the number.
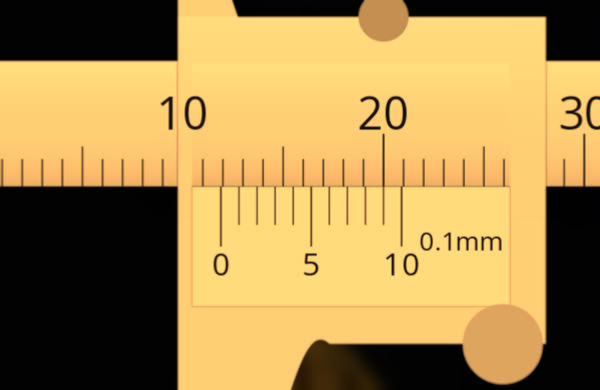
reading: mm 11.9
